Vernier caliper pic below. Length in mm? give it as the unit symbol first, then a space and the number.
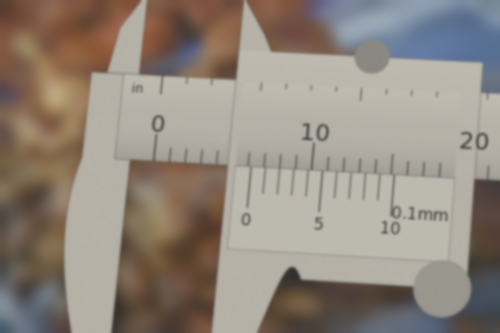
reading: mm 6.2
